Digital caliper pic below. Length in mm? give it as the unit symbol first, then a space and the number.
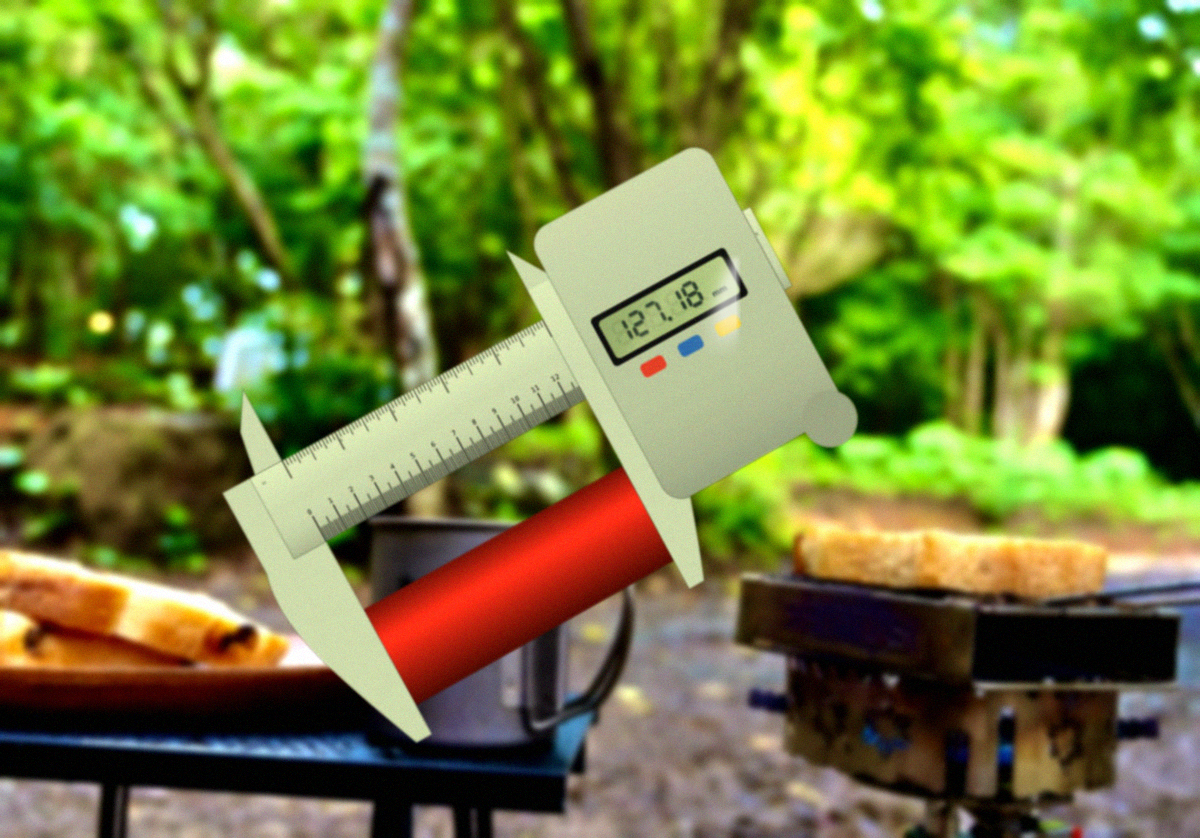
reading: mm 127.18
